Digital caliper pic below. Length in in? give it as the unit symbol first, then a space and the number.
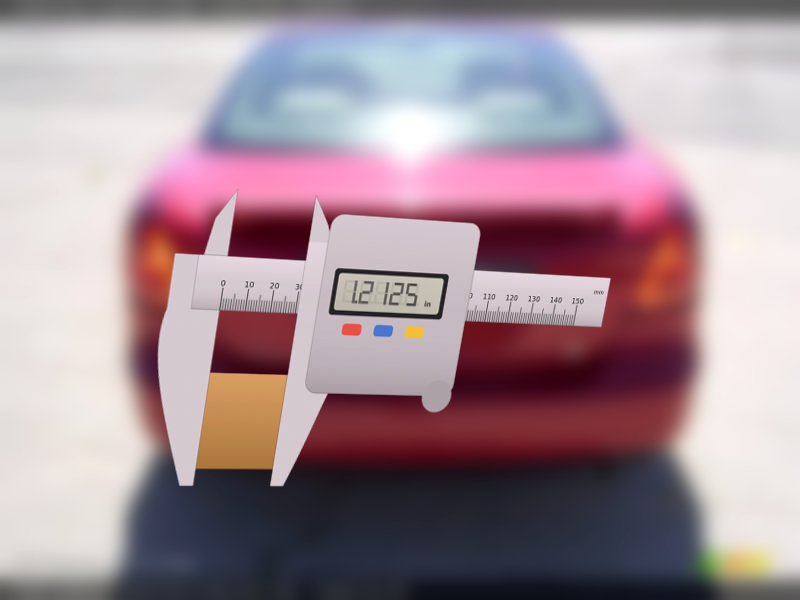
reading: in 1.2125
